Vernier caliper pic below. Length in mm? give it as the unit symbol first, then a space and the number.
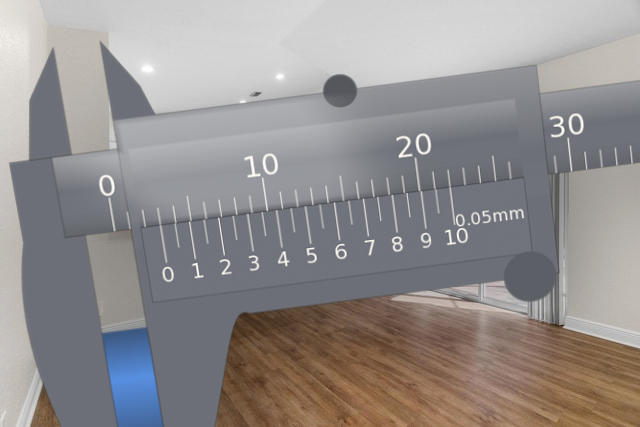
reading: mm 3.0
